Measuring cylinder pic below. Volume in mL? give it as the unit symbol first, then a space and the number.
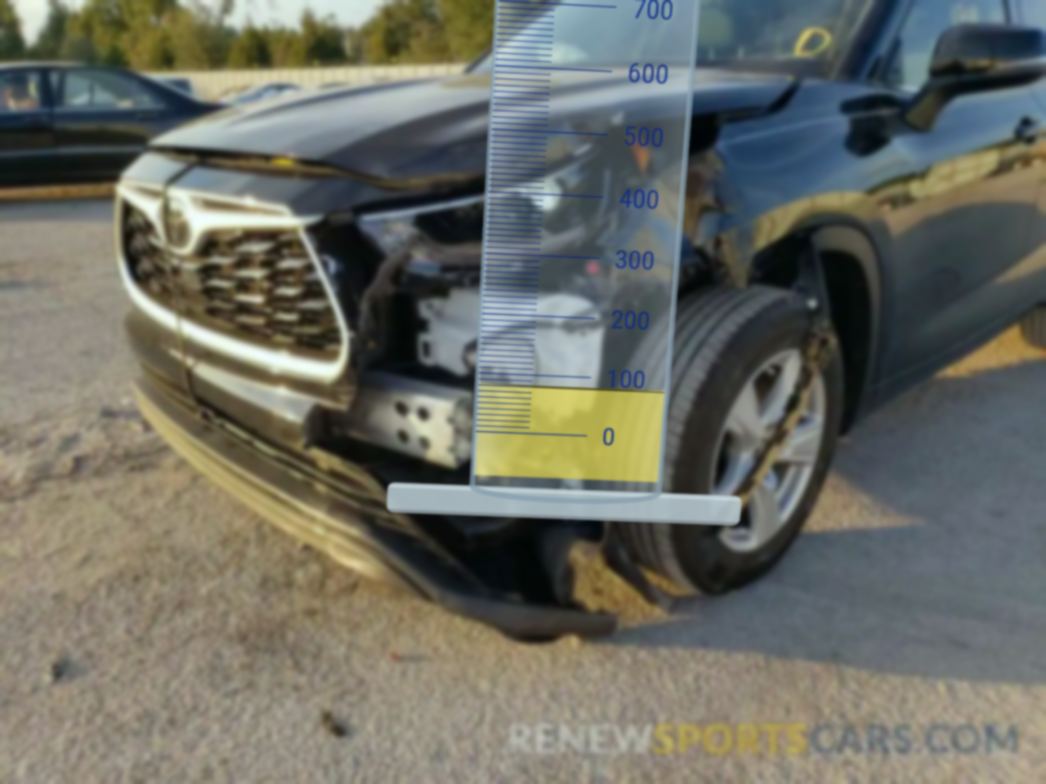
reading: mL 80
